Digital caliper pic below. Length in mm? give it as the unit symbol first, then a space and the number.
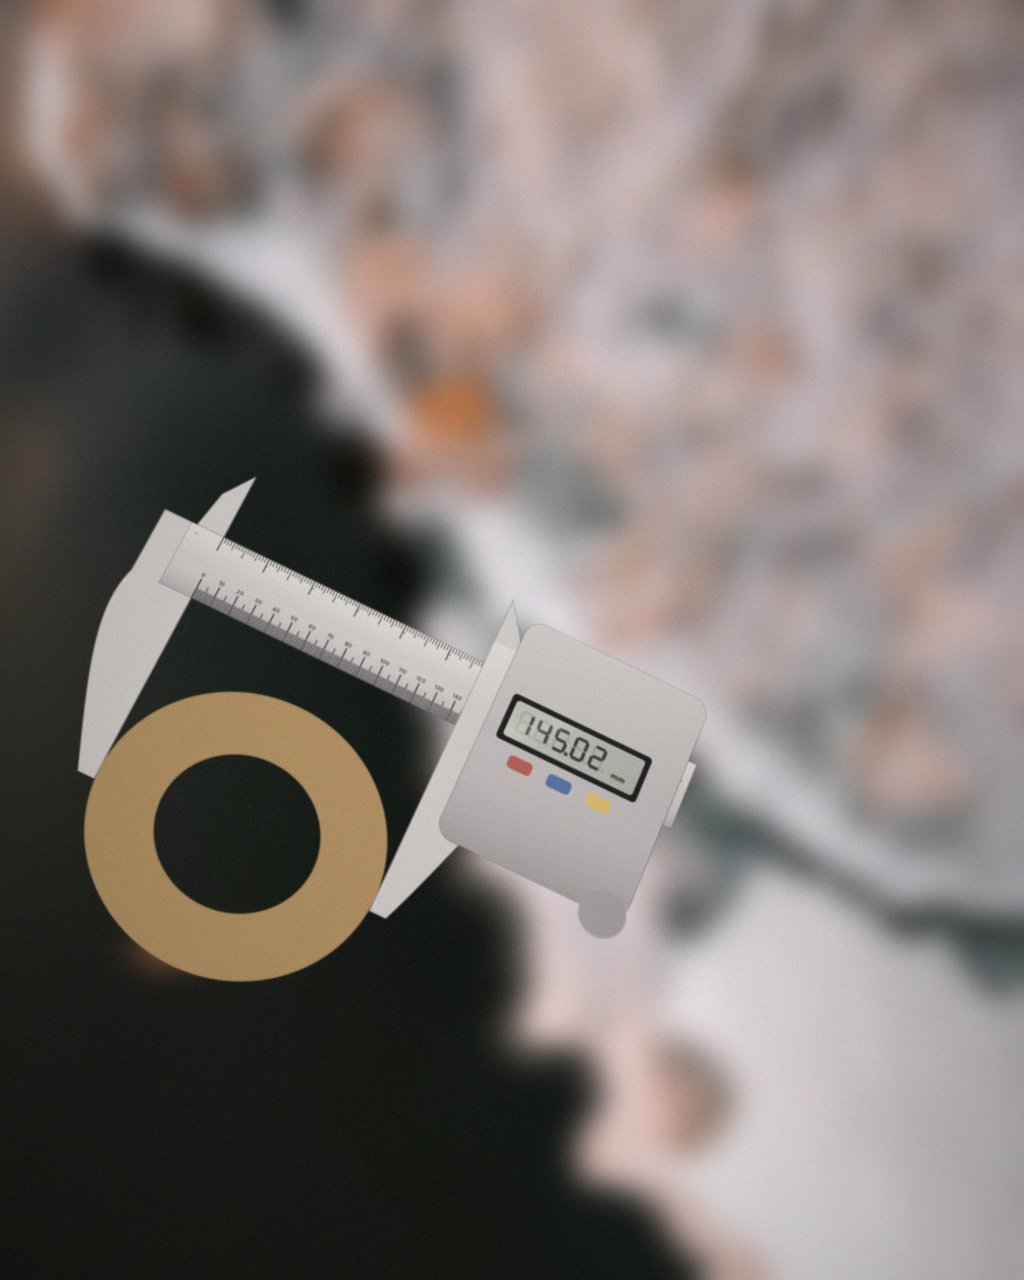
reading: mm 145.02
